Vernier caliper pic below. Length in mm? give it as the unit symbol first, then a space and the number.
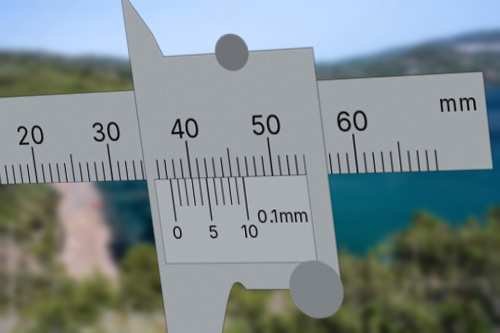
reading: mm 37.4
